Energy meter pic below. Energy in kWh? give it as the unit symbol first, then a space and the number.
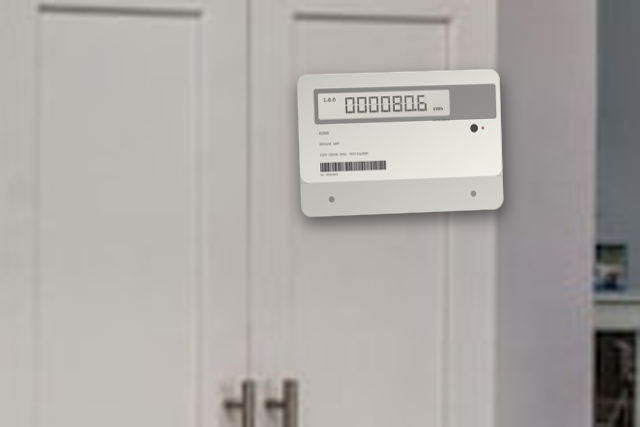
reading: kWh 80.6
